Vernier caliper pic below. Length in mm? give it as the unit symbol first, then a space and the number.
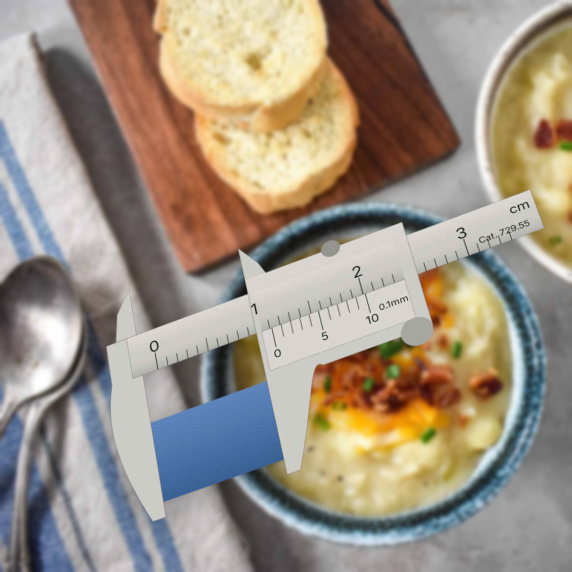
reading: mm 11.2
